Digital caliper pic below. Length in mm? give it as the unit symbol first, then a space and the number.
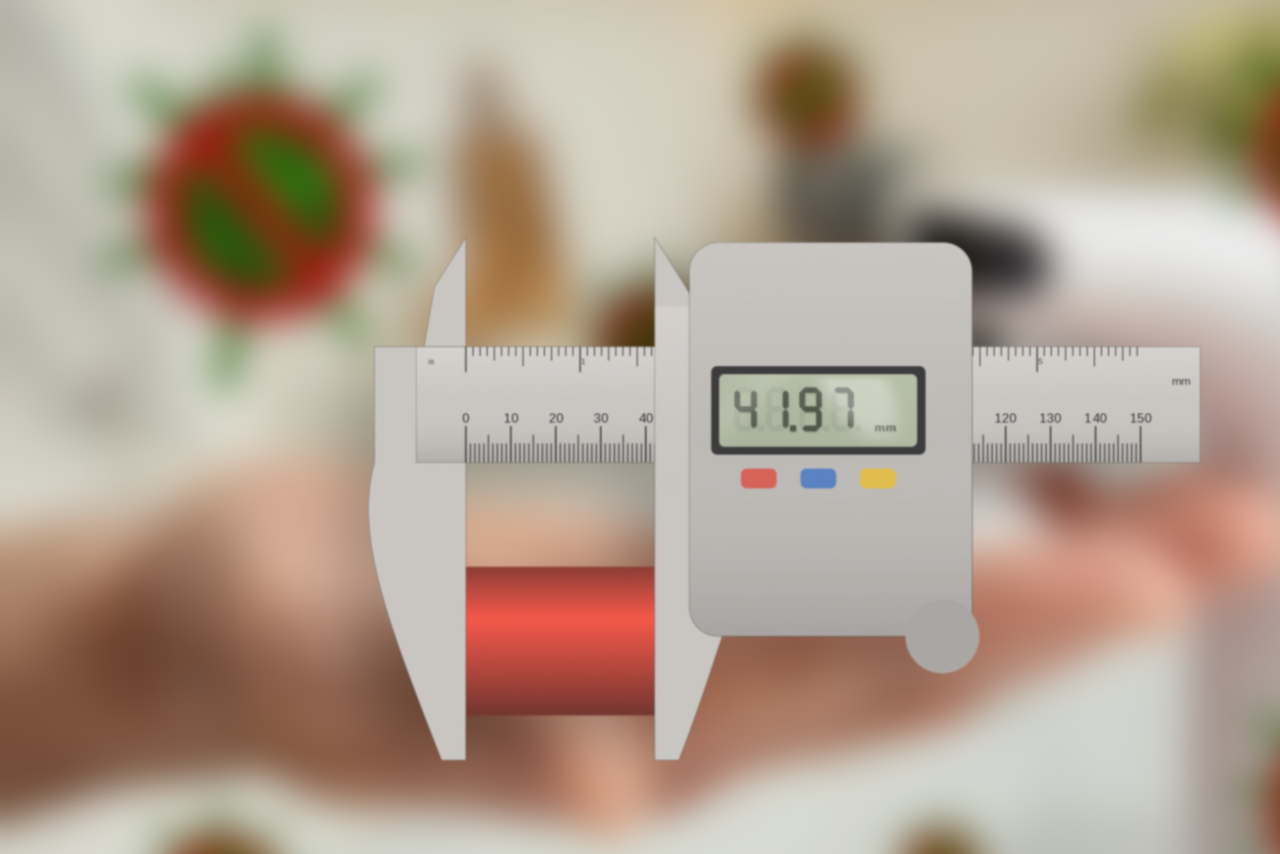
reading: mm 41.97
